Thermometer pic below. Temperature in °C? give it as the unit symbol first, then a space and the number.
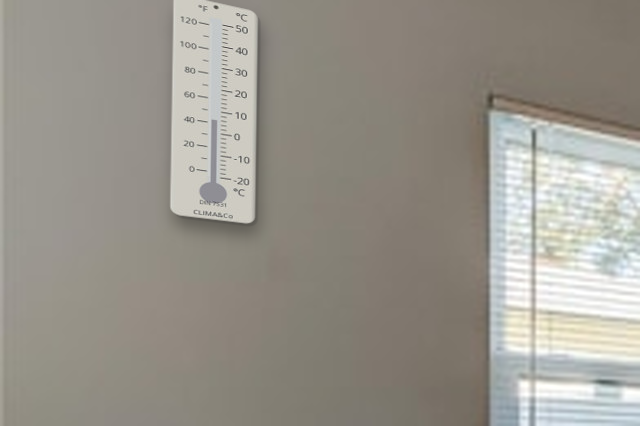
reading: °C 6
